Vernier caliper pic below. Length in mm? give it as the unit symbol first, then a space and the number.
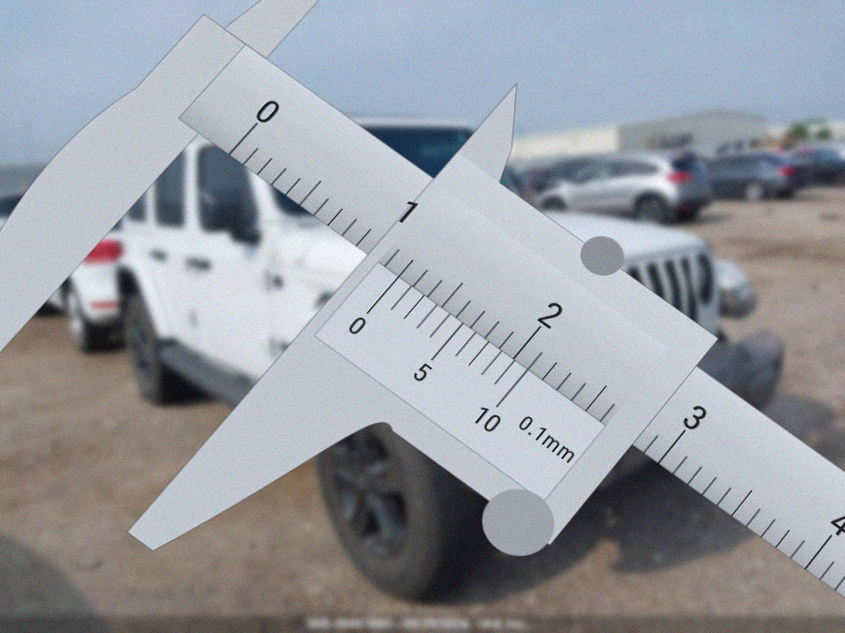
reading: mm 12.0
